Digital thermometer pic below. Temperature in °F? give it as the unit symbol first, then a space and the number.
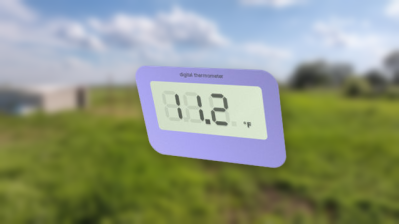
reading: °F 11.2
